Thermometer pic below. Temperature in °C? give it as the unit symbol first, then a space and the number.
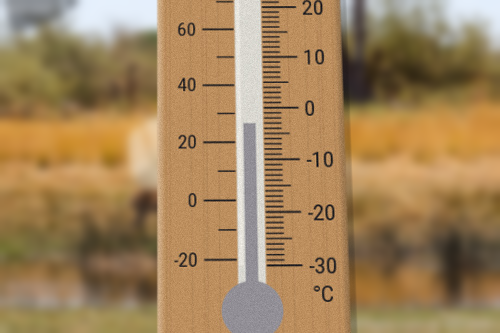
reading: °C -3
